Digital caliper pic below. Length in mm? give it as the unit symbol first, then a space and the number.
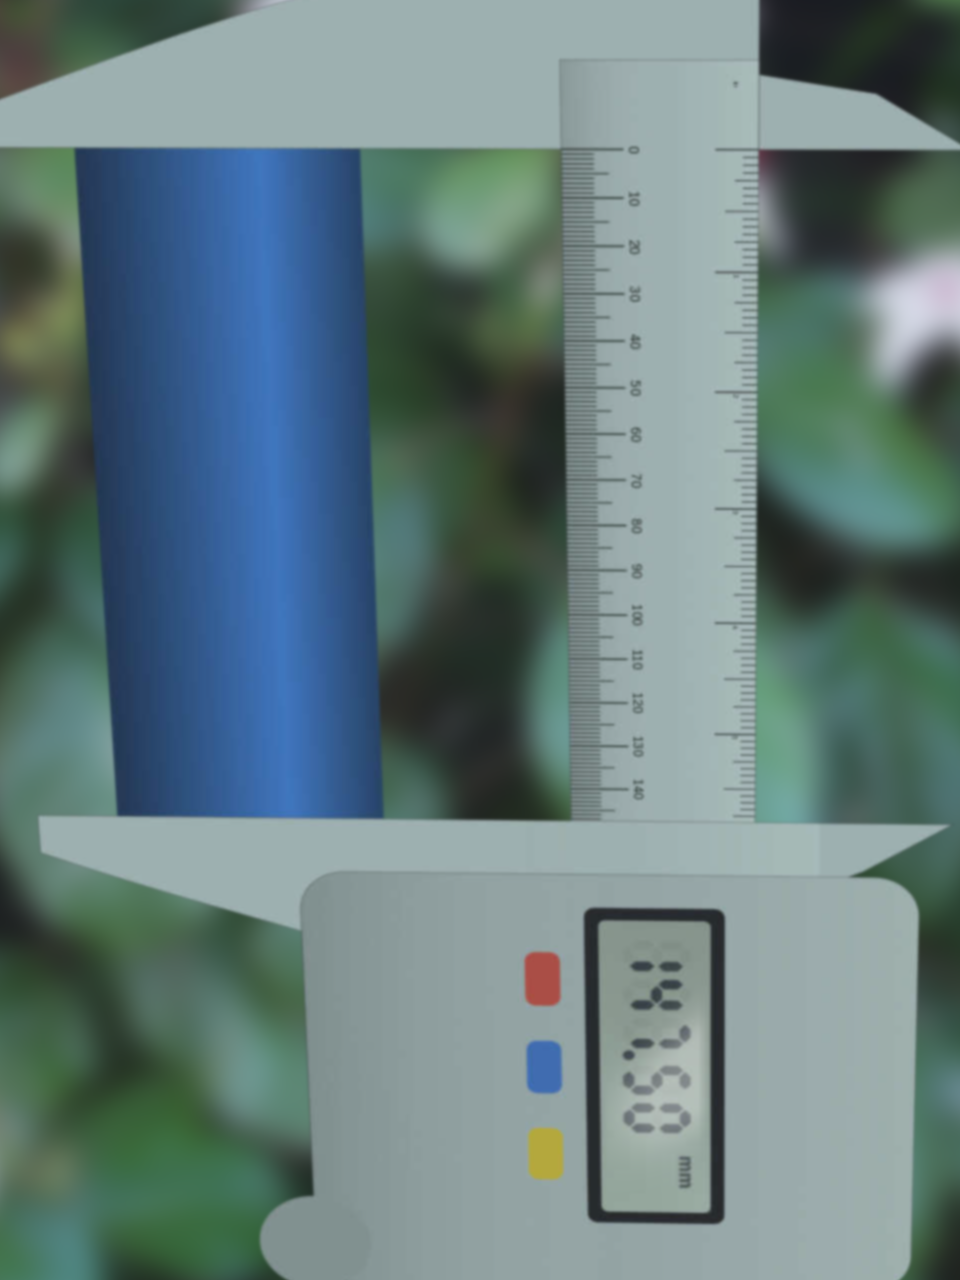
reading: mm 147.50
